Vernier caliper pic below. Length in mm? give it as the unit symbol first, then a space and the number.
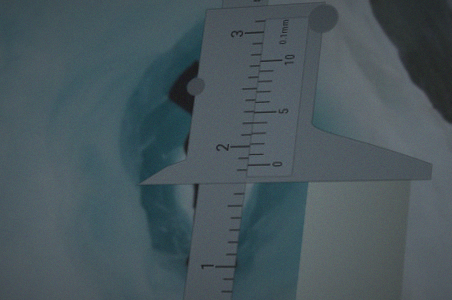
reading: mm 18.4
